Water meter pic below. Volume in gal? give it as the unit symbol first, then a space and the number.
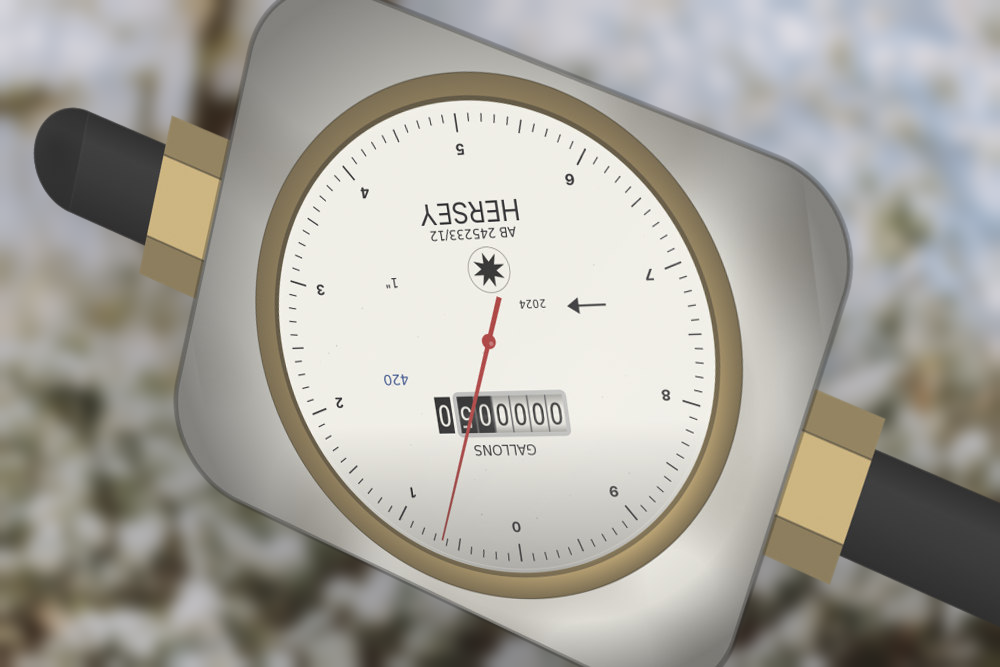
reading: gal 50.6
